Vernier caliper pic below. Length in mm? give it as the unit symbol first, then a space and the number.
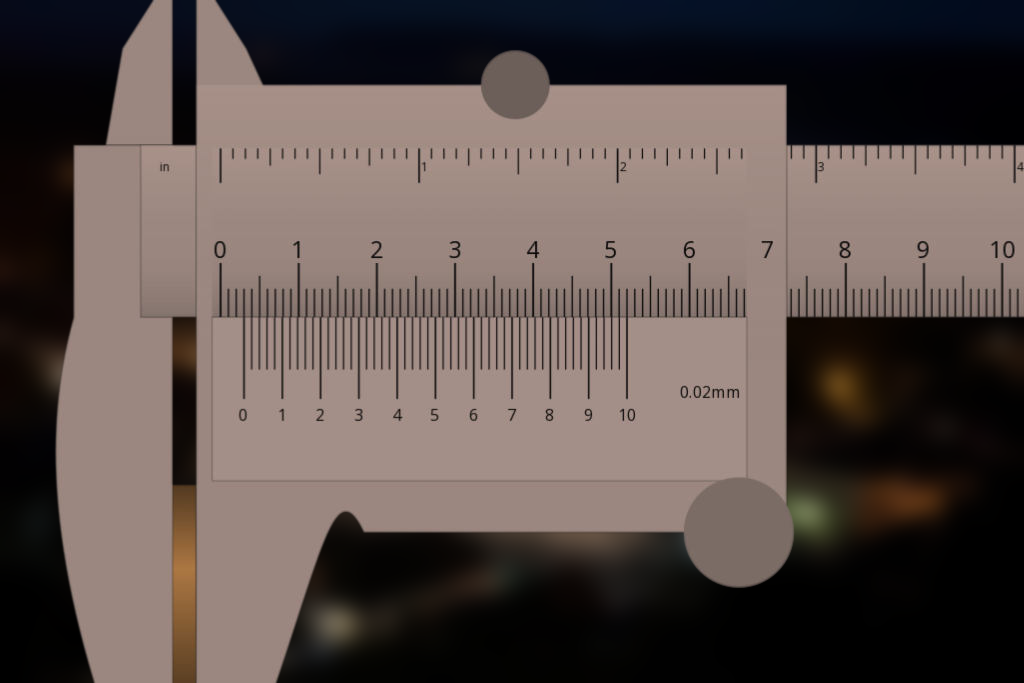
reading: mm 3.0
